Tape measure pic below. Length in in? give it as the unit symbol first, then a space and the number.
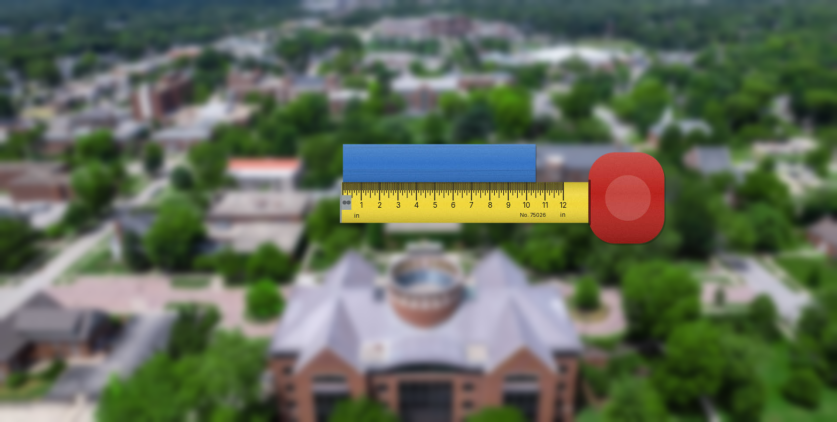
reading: in 10.5
